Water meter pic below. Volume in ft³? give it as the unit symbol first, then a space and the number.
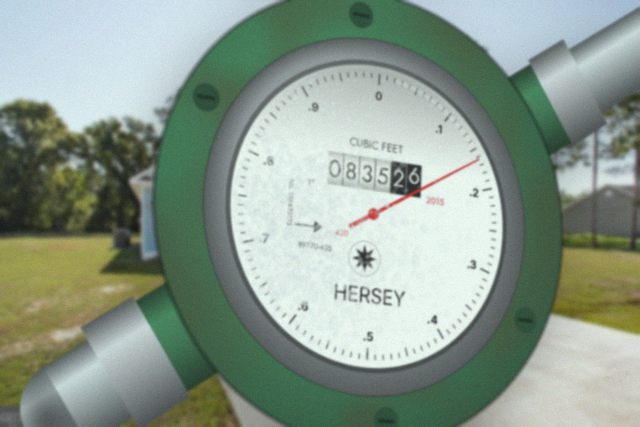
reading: ft³ 83526.16
